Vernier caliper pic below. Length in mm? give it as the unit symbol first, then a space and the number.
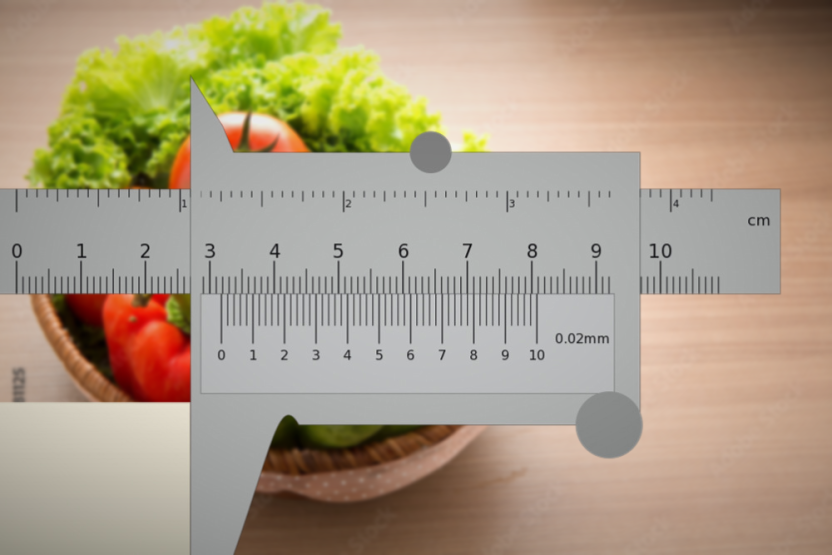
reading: mm 31.8
